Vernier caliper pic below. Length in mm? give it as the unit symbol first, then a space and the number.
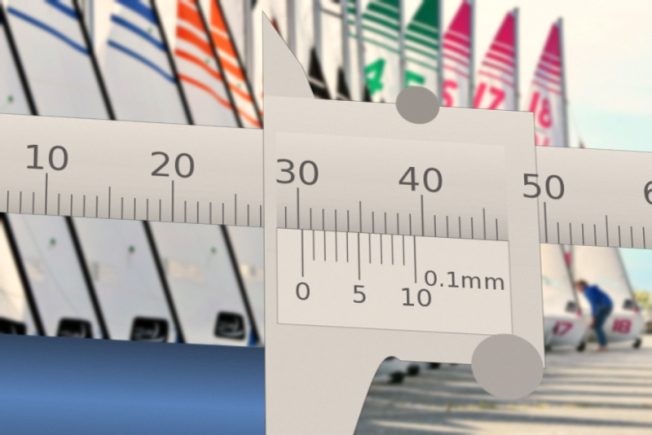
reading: mm 30.3
